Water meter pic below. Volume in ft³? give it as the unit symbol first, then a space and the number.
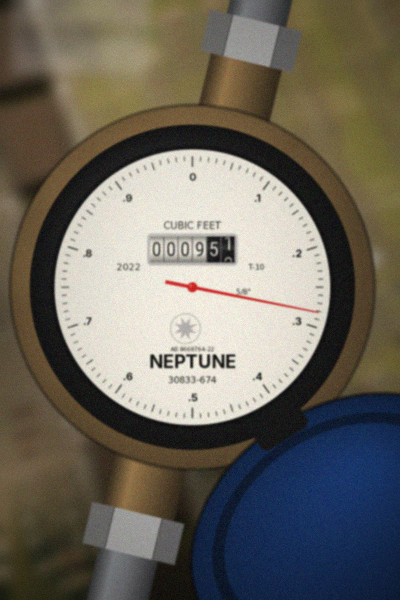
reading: ft³ 951.28
